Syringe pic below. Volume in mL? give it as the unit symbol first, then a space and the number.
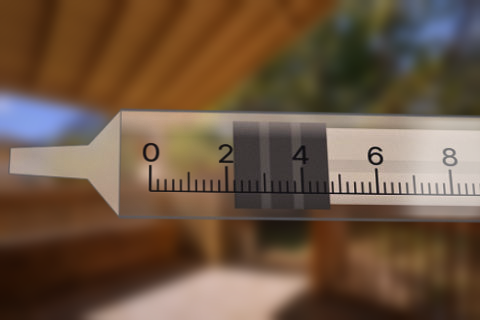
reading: mL 2.2
